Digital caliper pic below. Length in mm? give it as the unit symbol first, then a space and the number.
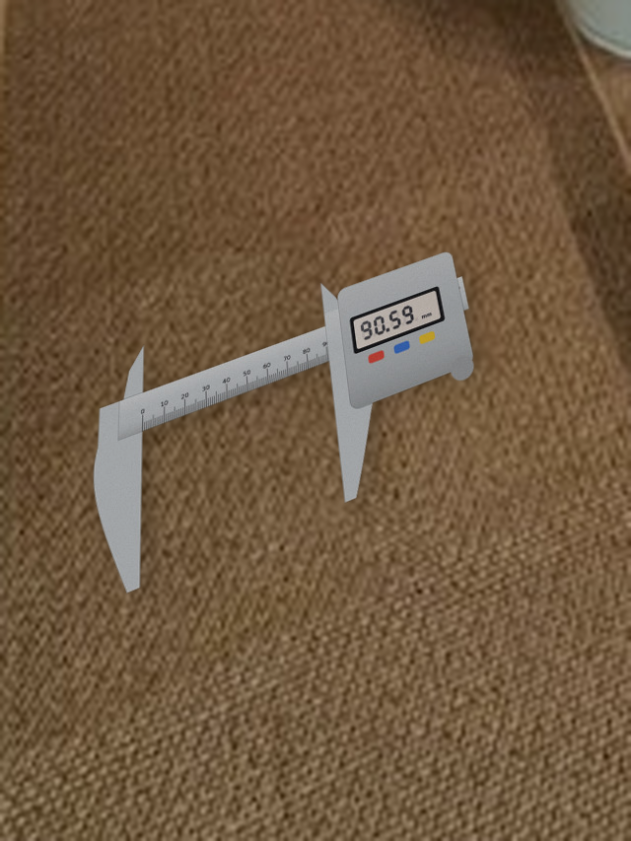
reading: mm 90.59
